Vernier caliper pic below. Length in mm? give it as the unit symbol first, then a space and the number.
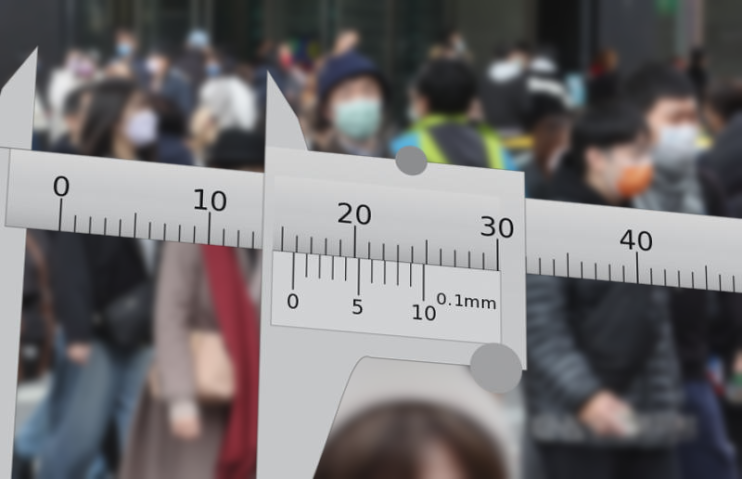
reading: mm 15.8
